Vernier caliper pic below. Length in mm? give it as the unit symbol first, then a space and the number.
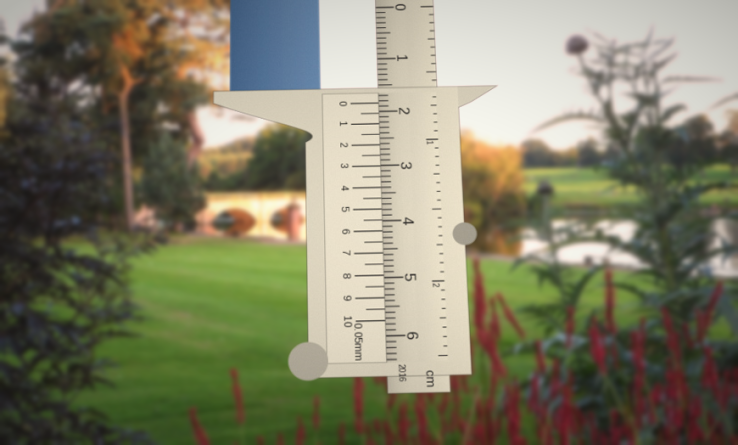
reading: mm 18.4
